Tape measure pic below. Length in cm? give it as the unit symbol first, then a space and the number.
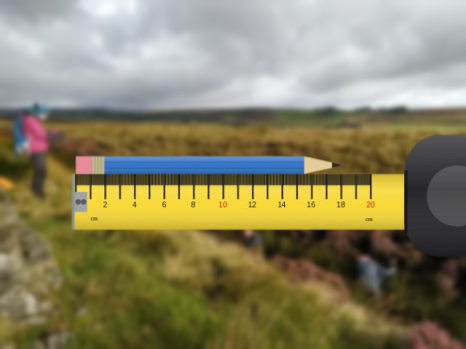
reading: cm 18
